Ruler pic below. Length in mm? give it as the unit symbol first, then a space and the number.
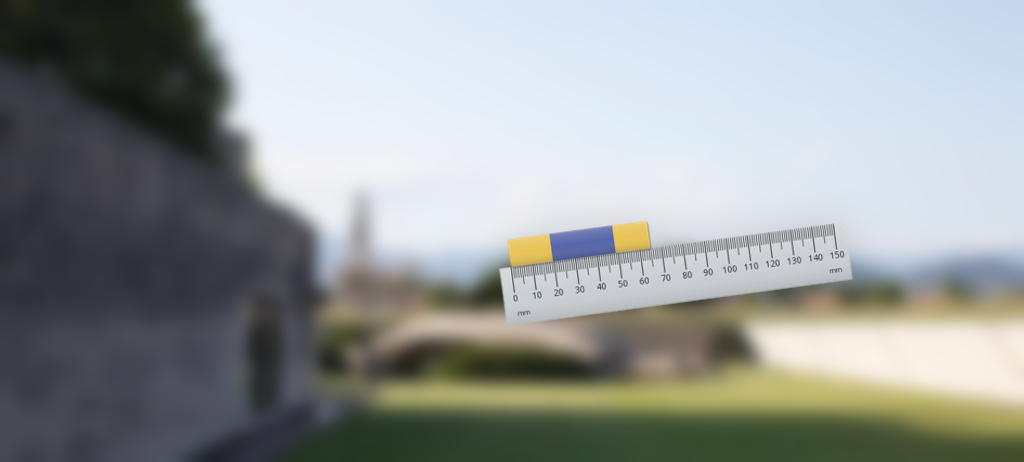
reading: mm 65
